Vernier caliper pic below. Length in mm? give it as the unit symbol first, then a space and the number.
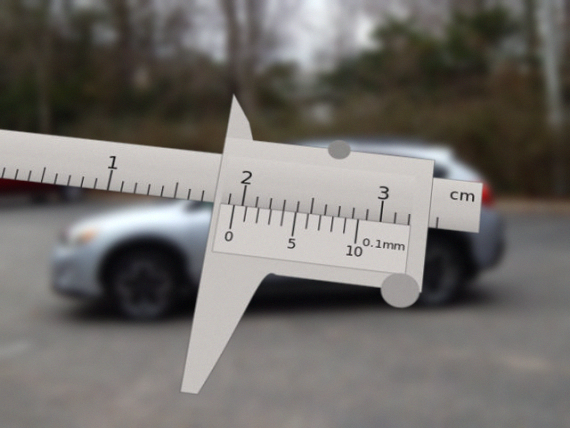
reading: mm 19.4
